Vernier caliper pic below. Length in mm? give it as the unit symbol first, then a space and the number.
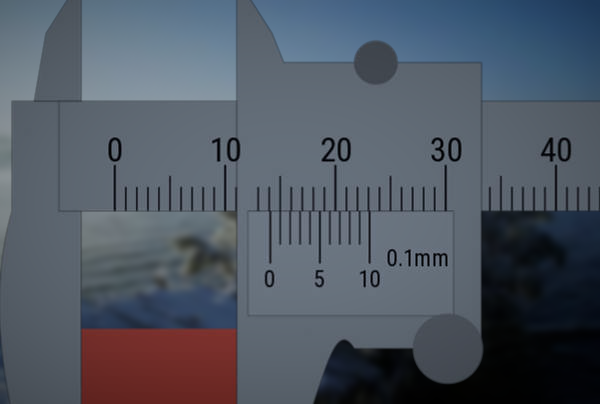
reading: mm 14.1
